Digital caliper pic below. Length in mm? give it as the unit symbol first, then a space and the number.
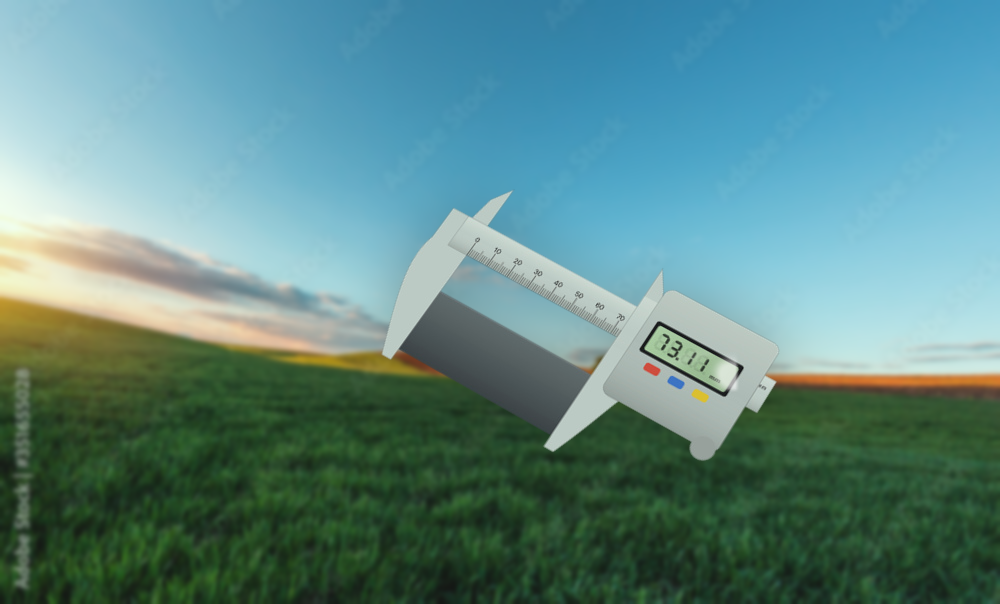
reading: mm 73.11
